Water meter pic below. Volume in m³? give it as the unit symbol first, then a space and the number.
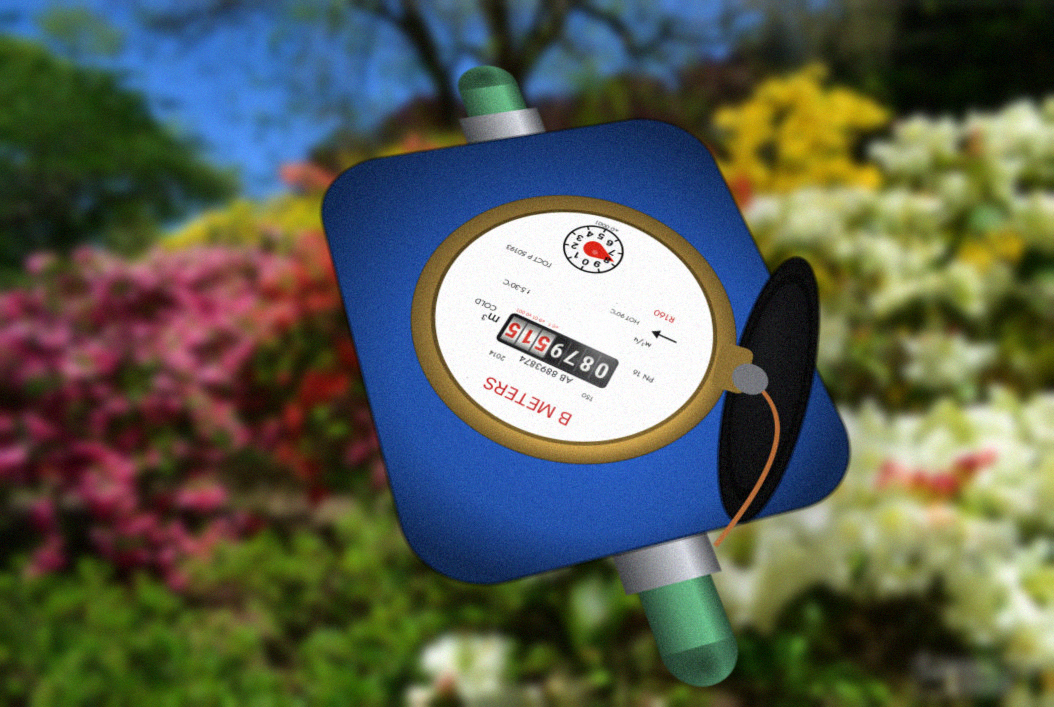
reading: m³ 879.5157
